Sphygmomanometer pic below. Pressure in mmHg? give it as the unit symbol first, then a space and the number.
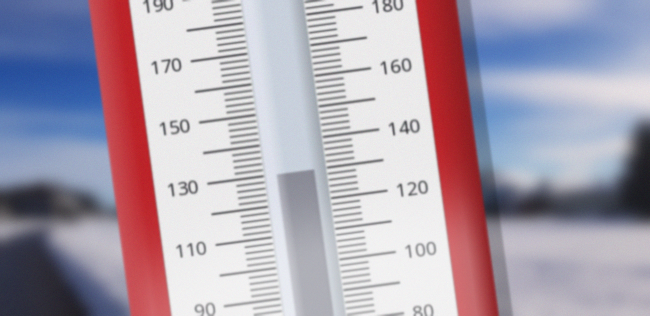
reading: mmHg 130
